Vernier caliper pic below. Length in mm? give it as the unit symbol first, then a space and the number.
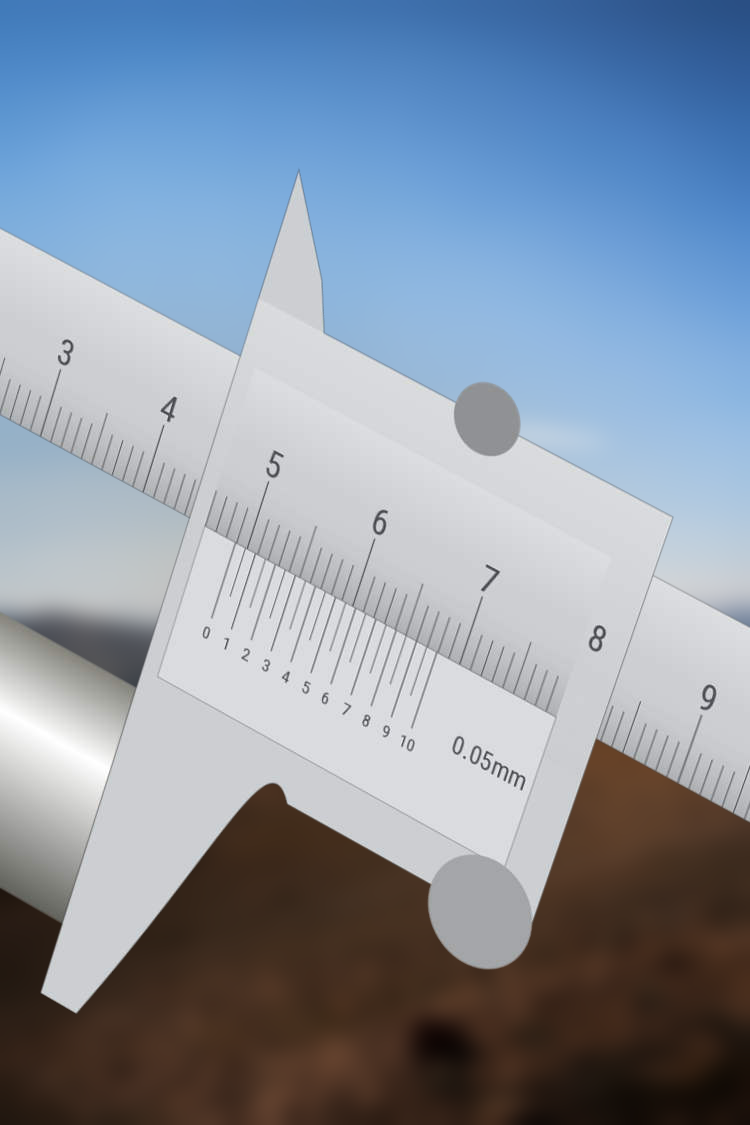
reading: mm 48.9
